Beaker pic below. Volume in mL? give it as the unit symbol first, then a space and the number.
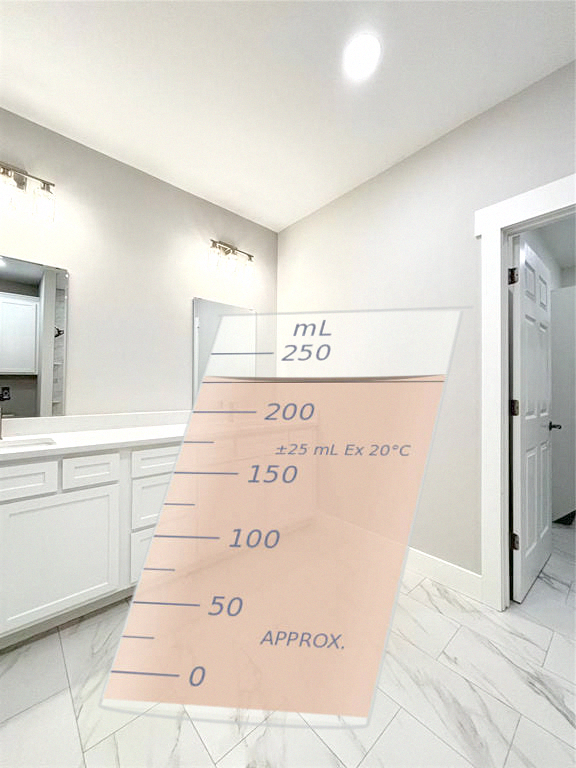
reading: mL 225
